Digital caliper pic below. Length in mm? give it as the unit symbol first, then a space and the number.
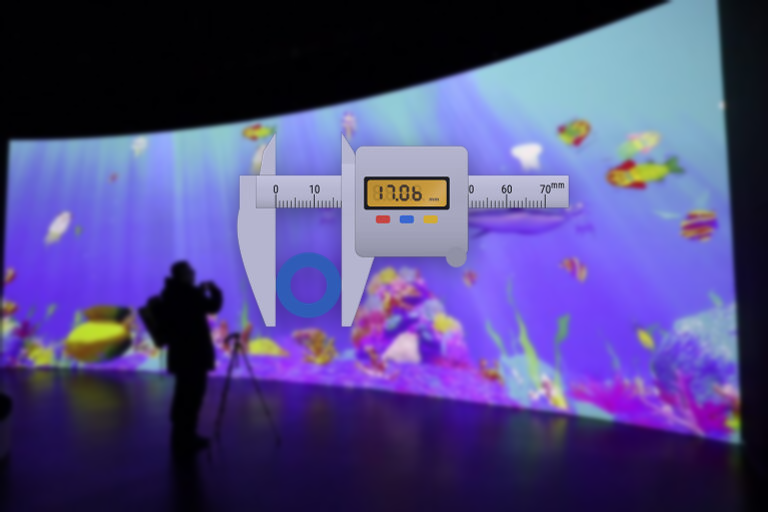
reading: mm 17.06
